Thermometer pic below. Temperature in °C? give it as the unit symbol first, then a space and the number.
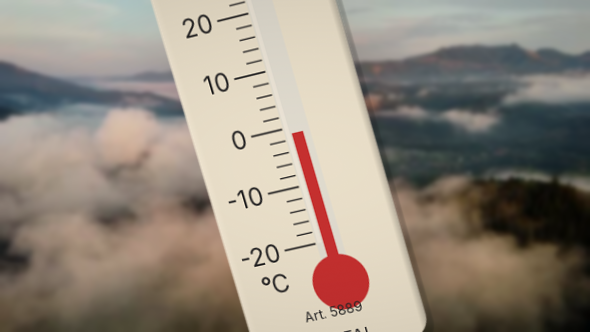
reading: °C -1
